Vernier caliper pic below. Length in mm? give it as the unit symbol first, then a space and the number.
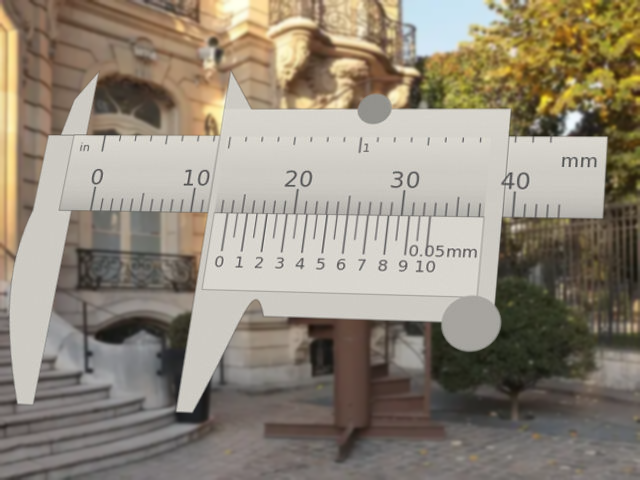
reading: mm 13.6
